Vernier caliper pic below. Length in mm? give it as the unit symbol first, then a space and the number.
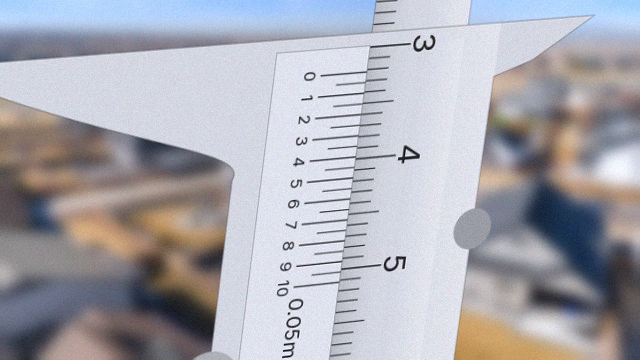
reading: mm 32.2
